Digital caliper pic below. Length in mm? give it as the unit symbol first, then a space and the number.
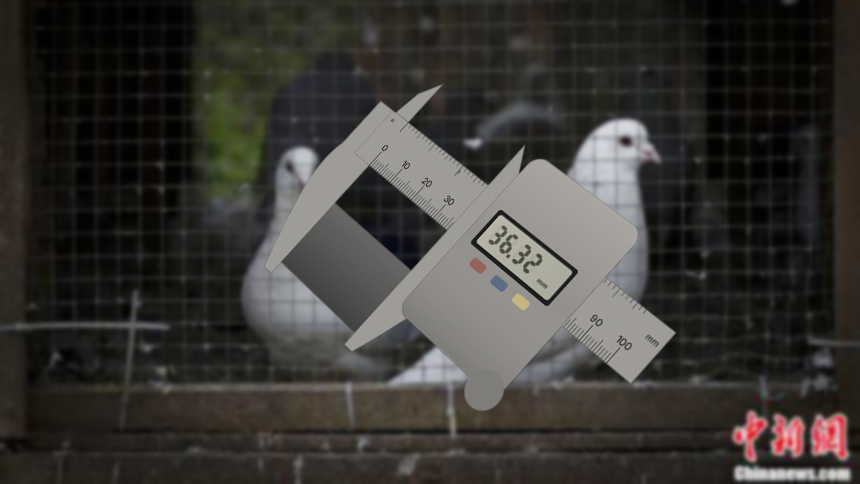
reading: mm 36.32
